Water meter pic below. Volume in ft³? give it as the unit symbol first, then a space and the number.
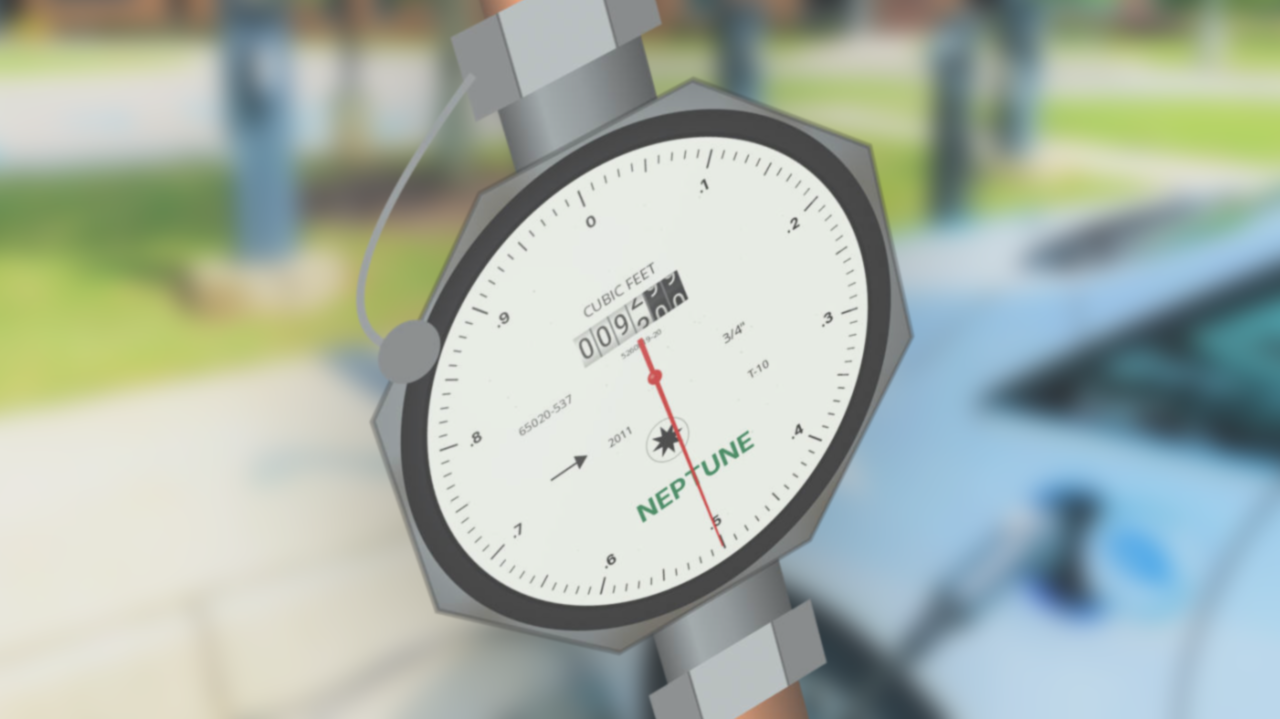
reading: ft³ 9299.50
